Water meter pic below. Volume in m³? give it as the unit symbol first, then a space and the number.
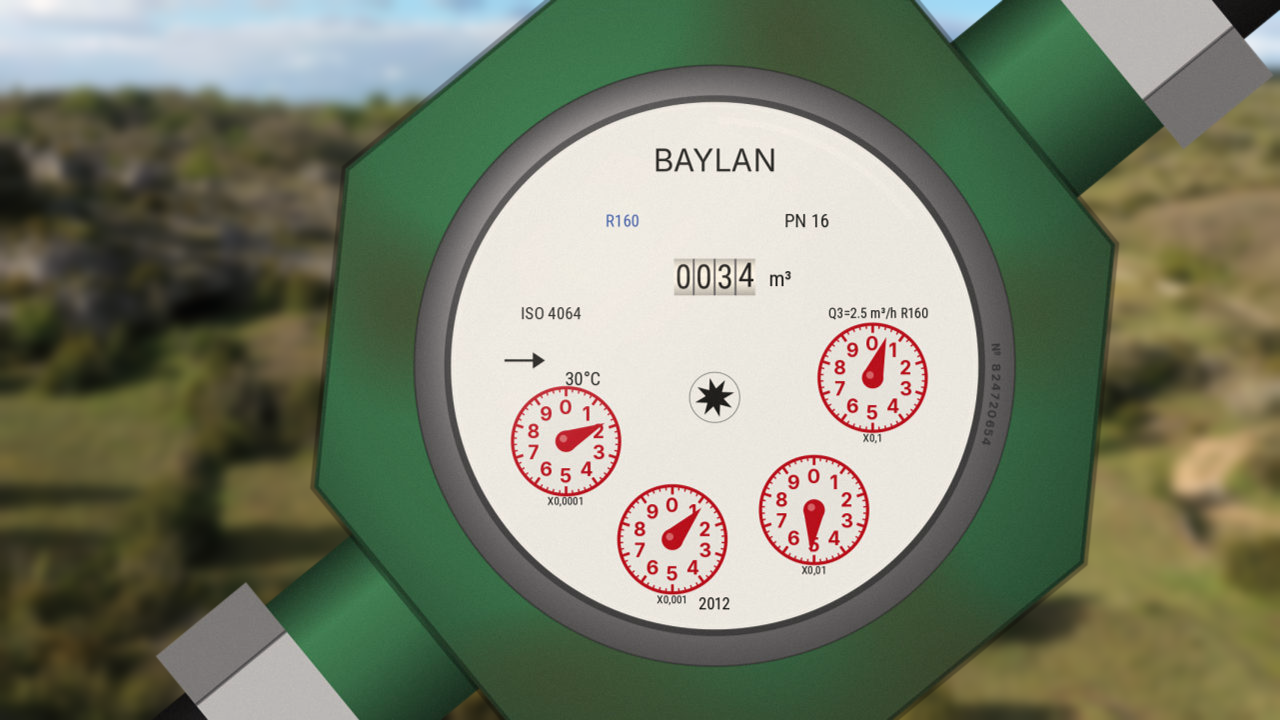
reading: m³ 34.0511
